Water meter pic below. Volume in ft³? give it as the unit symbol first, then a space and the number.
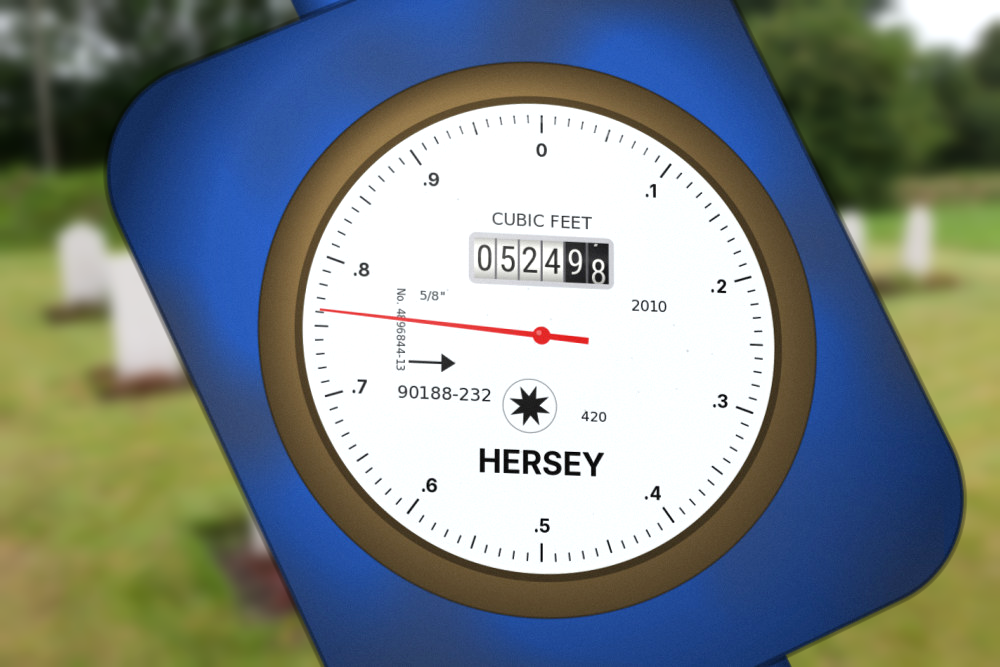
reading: ft³ 52497.76
